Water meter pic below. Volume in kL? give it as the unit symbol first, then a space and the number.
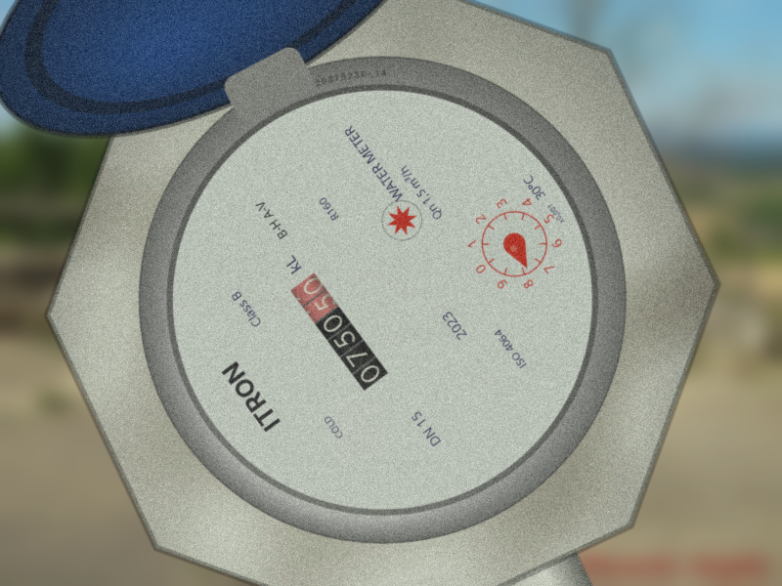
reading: kL 750.497
